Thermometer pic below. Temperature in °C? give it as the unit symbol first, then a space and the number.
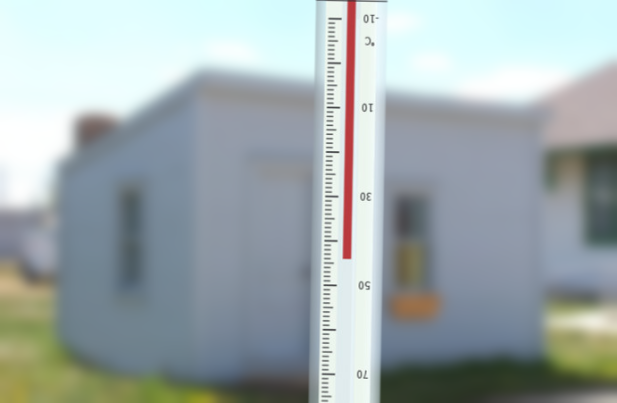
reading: °C 44
